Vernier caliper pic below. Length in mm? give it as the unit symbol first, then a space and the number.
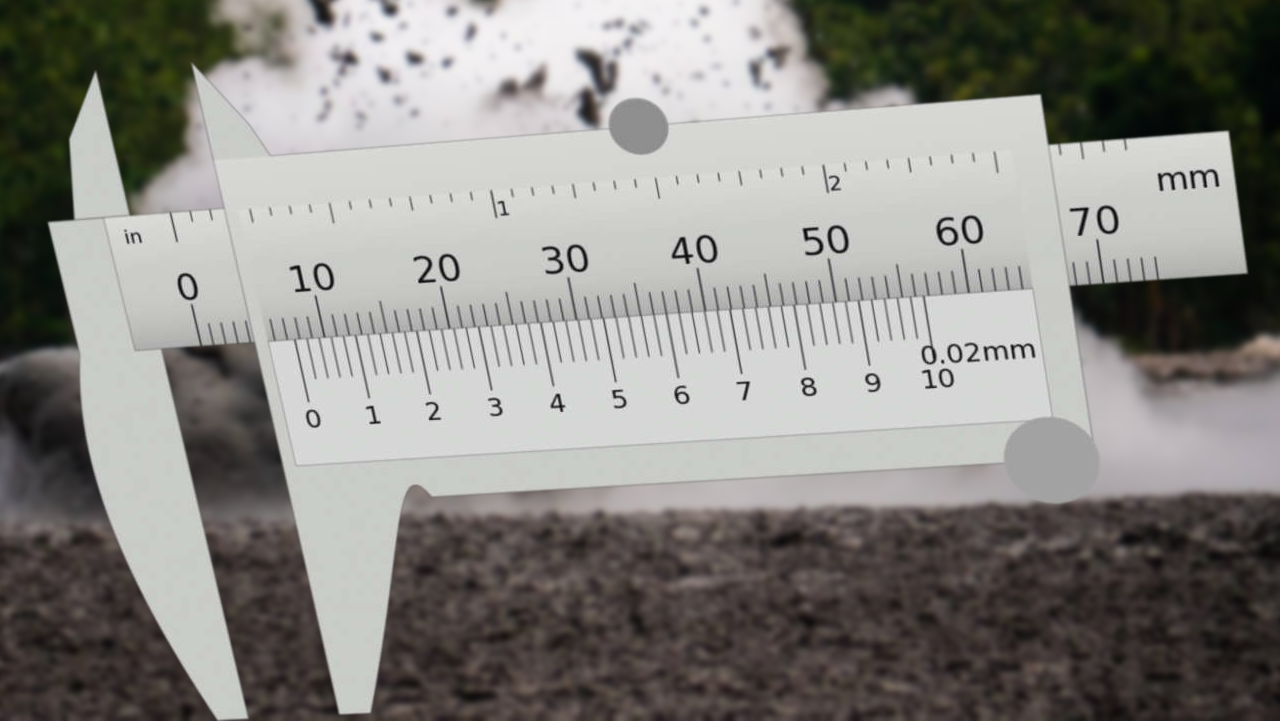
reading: mm 7.6
